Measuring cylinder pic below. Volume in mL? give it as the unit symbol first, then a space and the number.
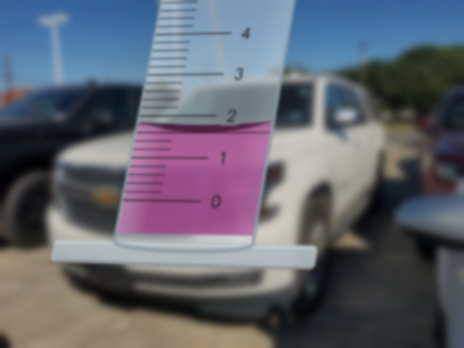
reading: mL 1.6
